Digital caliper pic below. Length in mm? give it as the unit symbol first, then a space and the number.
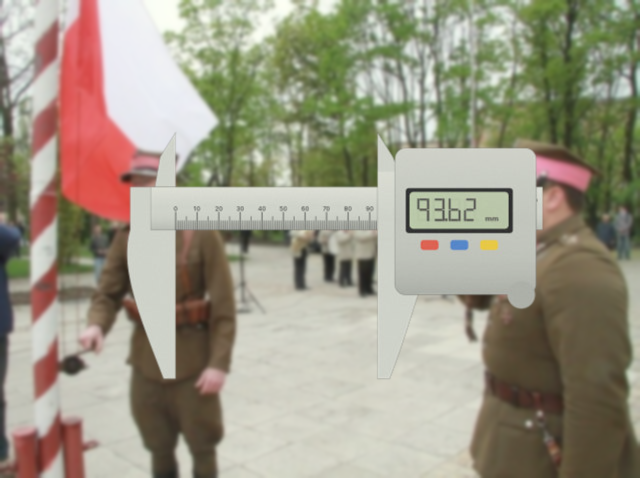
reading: mm 93.62
